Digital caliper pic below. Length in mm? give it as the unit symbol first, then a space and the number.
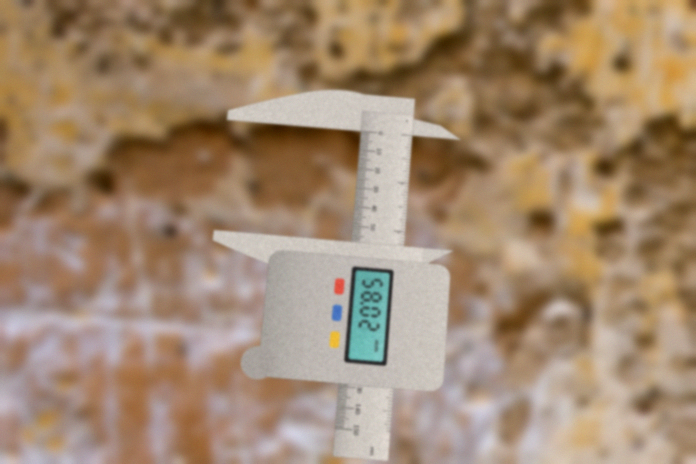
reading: mm 58.02
